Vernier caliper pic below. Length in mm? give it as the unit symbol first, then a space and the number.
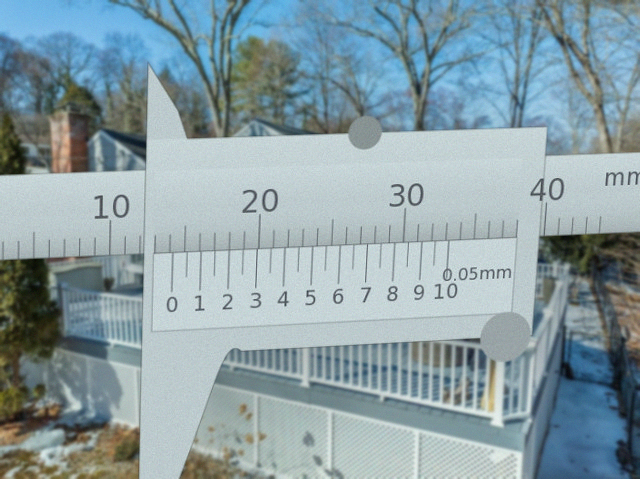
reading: mm 14.2
